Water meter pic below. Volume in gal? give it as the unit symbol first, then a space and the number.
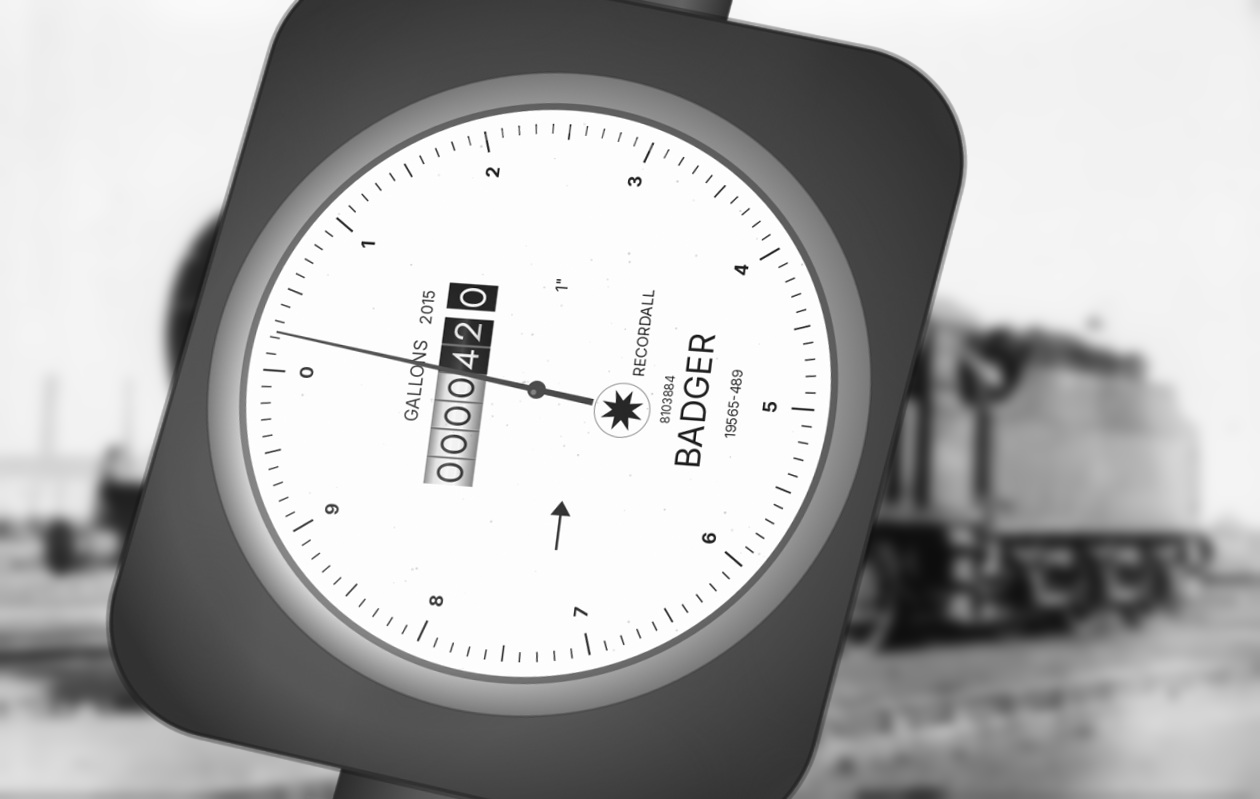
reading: gal 420.2
